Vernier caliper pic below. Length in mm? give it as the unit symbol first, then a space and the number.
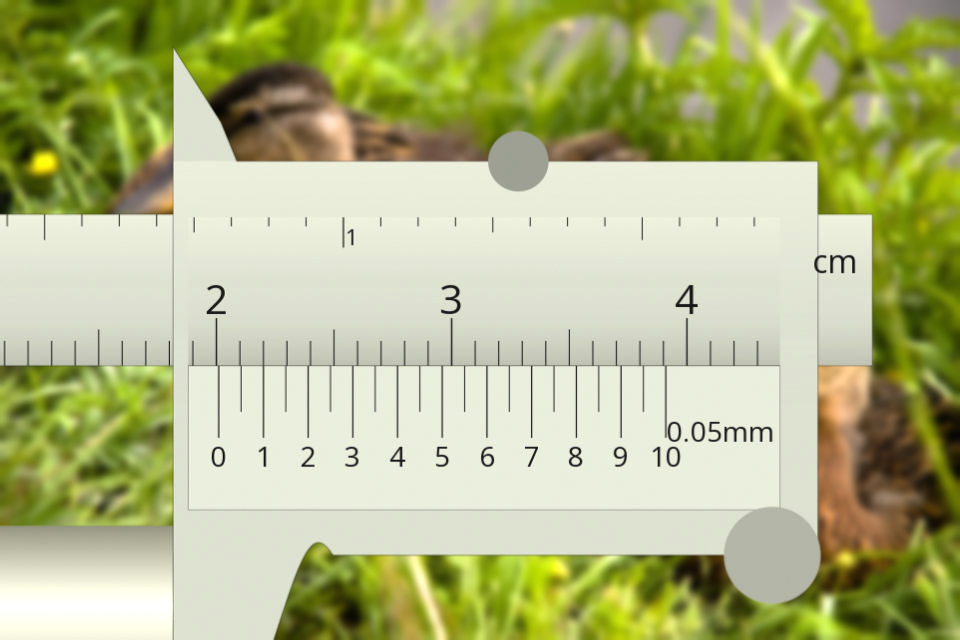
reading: mm 20.10
